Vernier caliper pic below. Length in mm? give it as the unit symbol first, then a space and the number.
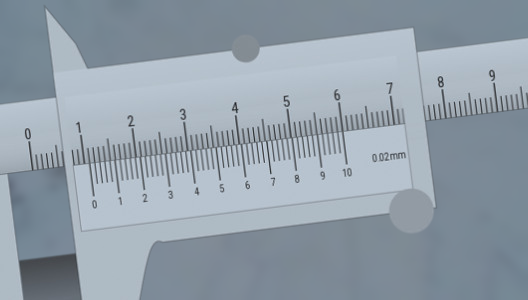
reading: mm 11.0
